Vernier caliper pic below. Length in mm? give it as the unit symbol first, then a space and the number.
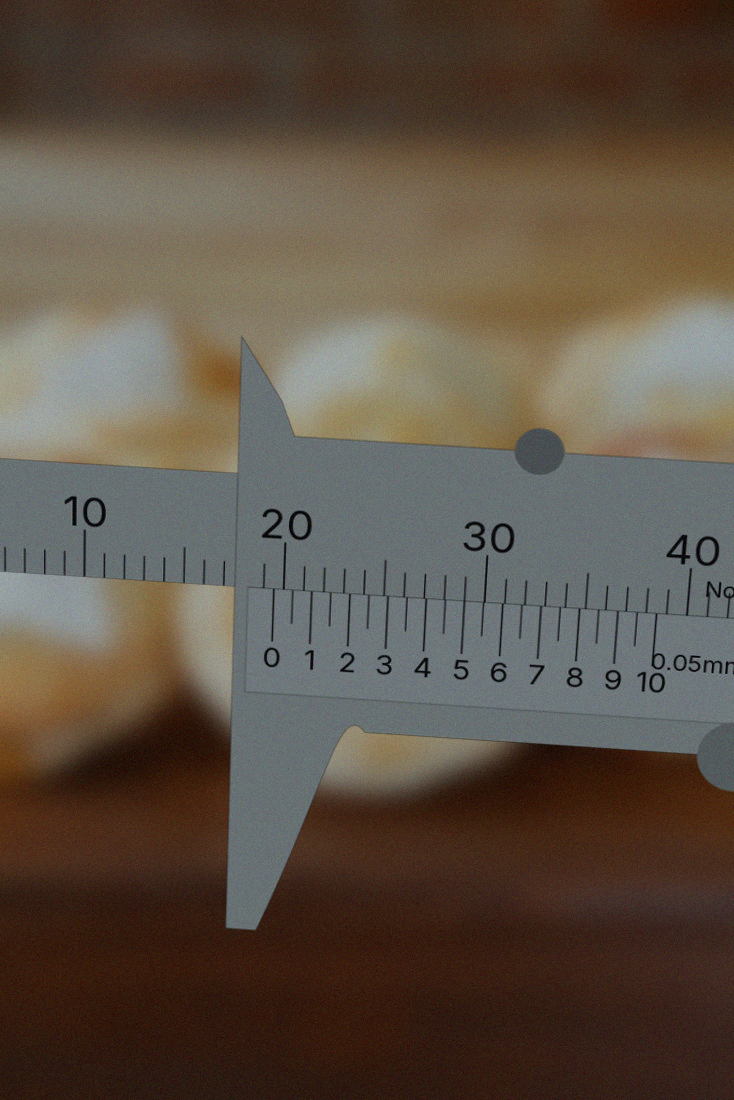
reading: mm 19.5
